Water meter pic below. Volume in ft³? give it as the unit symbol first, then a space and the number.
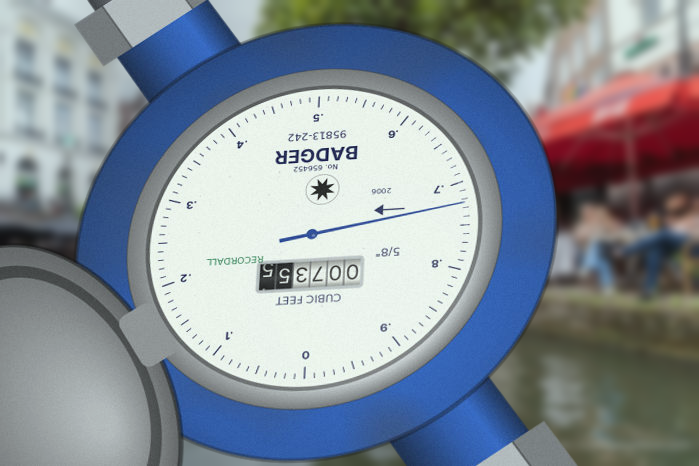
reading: ft³ 7354.72
